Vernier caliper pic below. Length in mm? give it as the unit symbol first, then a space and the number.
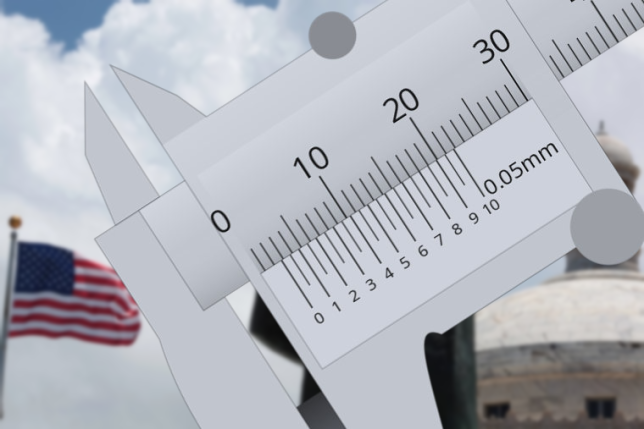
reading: mm 2.8
